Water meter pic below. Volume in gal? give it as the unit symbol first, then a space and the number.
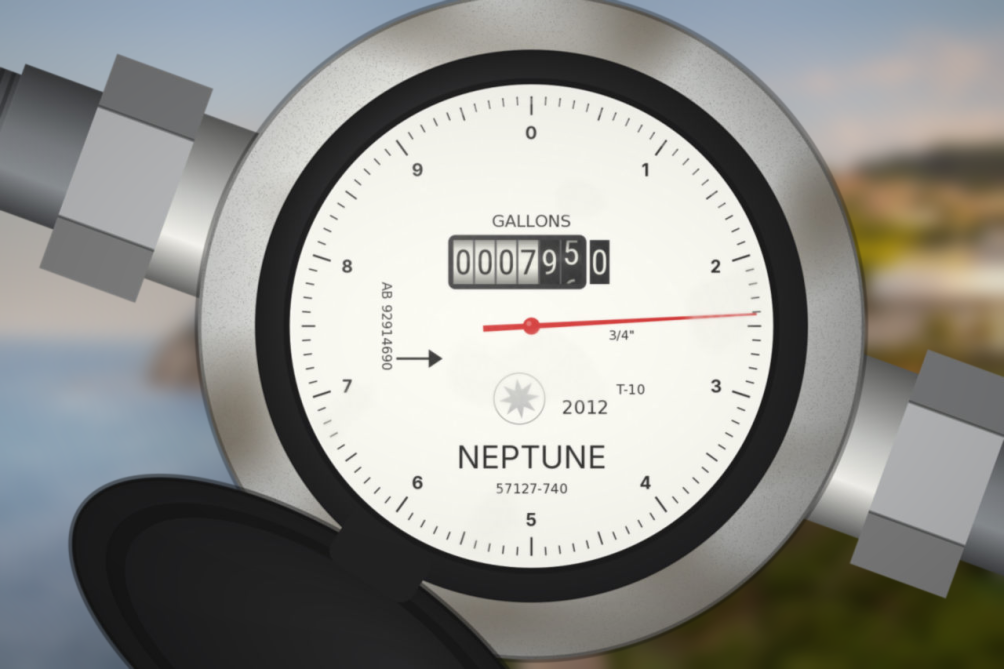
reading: gal 7952.4
